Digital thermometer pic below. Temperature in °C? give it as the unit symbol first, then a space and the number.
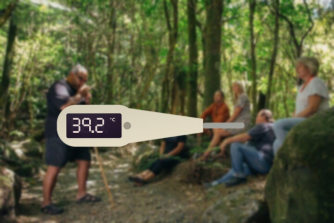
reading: °C 39.2
